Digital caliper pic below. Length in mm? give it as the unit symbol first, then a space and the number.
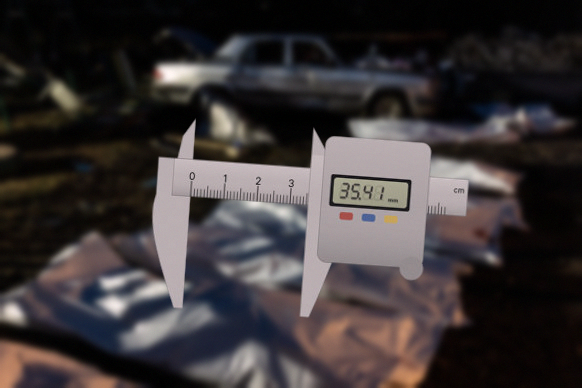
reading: mm 35.41
